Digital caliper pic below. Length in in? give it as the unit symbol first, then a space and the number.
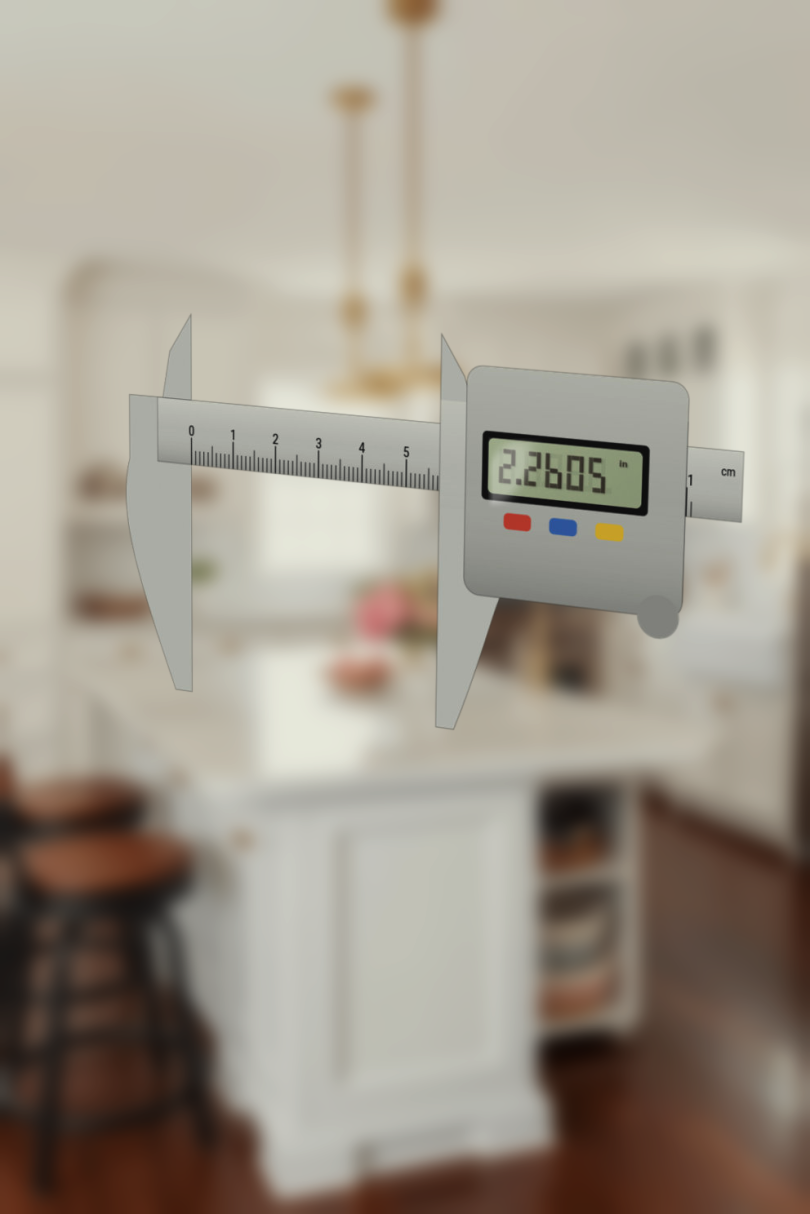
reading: in 2.2605
